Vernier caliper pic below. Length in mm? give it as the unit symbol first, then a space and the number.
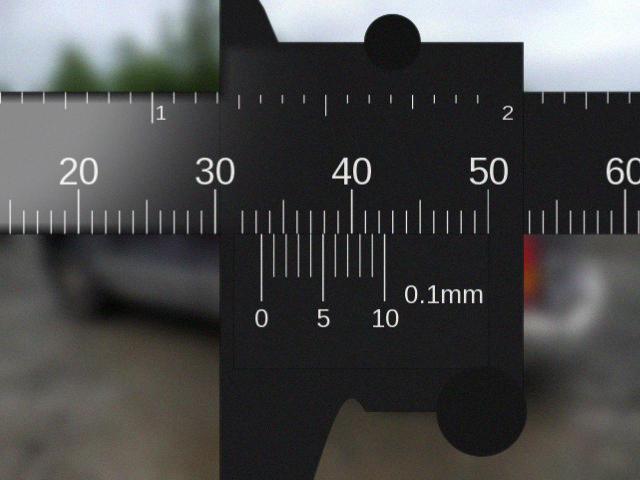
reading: mm 33.4
